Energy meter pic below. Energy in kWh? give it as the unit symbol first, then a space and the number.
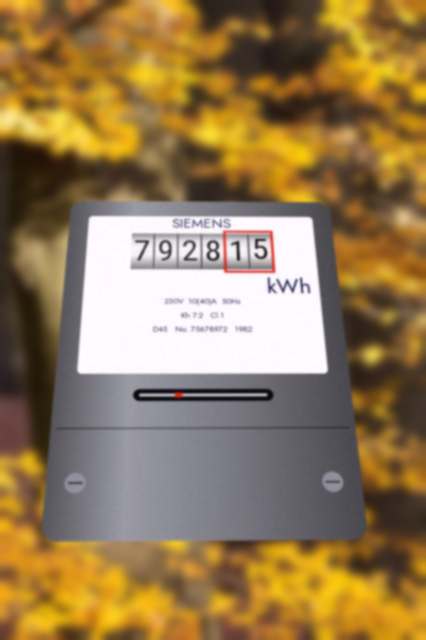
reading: kWh 7928.15
